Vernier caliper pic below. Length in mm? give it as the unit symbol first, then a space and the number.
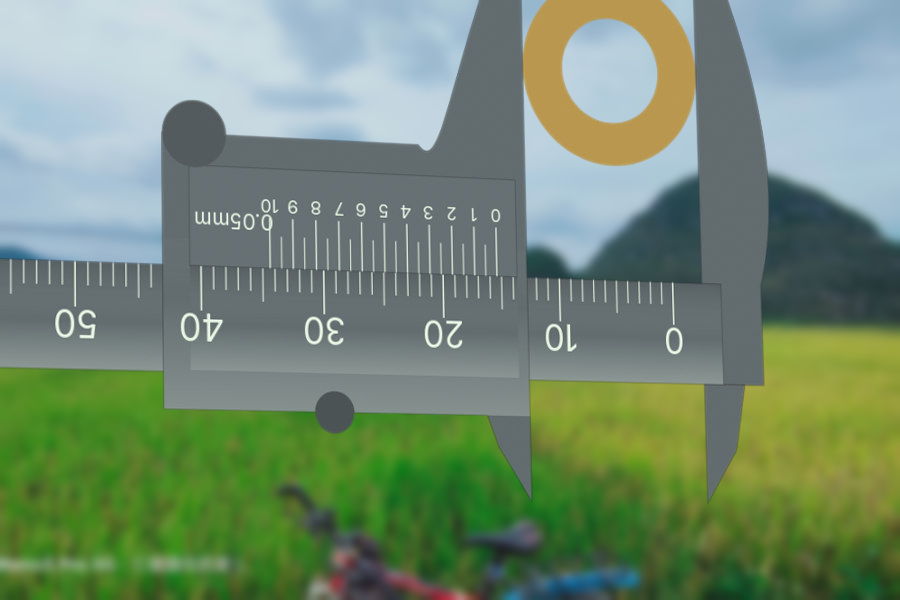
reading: mm 15.4
